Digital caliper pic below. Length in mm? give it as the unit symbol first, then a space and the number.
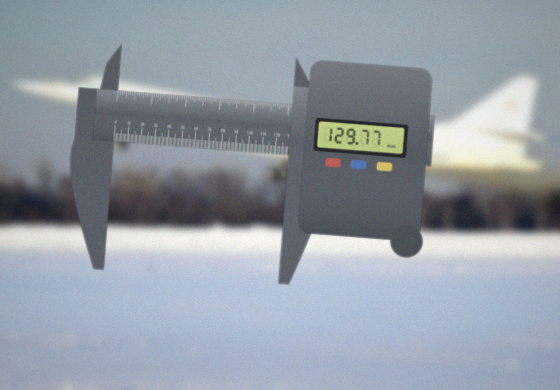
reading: mm 129.77
